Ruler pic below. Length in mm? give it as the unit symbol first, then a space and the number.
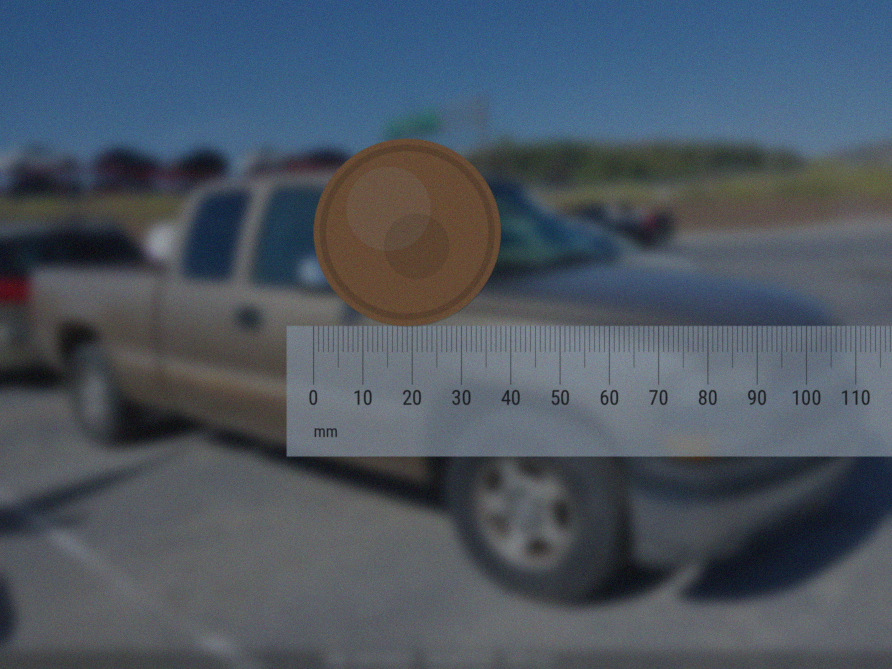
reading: mm 38
